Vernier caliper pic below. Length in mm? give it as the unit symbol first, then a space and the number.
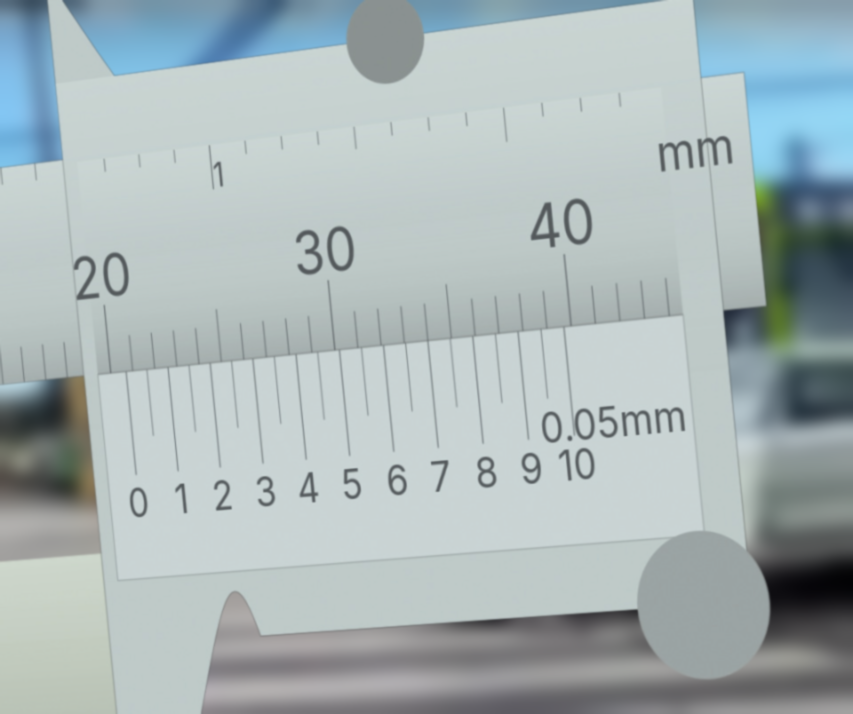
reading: mm 20.7
